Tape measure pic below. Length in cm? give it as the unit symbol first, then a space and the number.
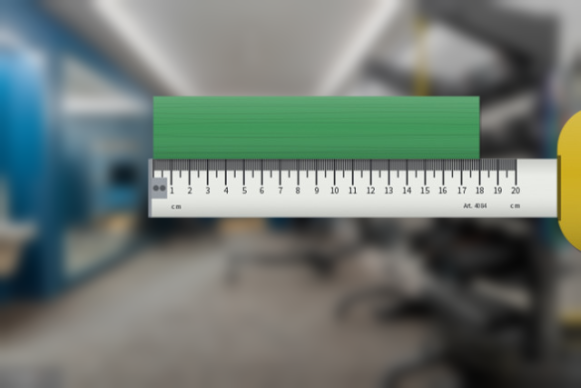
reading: cm 18
